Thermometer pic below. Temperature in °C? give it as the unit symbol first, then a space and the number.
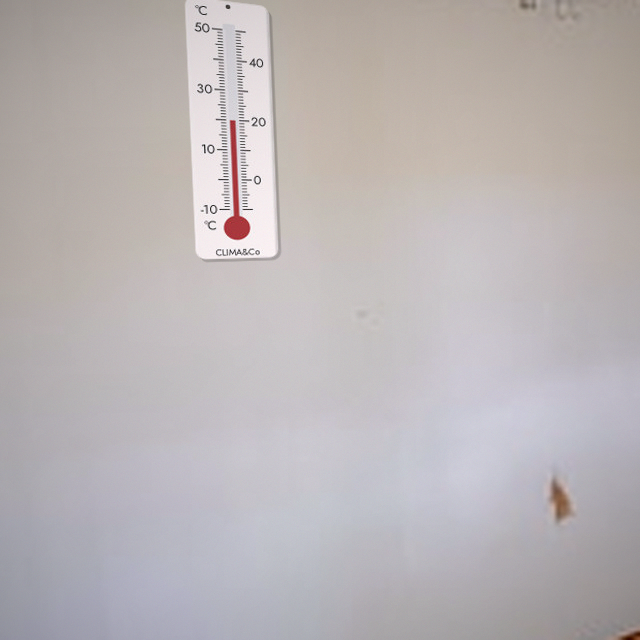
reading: °C 20
